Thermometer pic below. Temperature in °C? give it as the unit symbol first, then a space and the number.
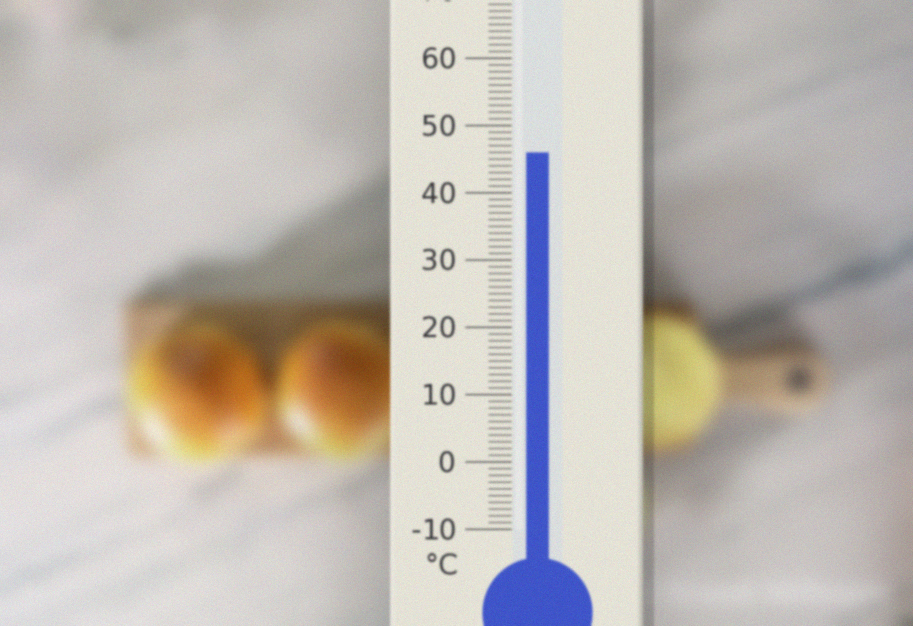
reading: °C 46
